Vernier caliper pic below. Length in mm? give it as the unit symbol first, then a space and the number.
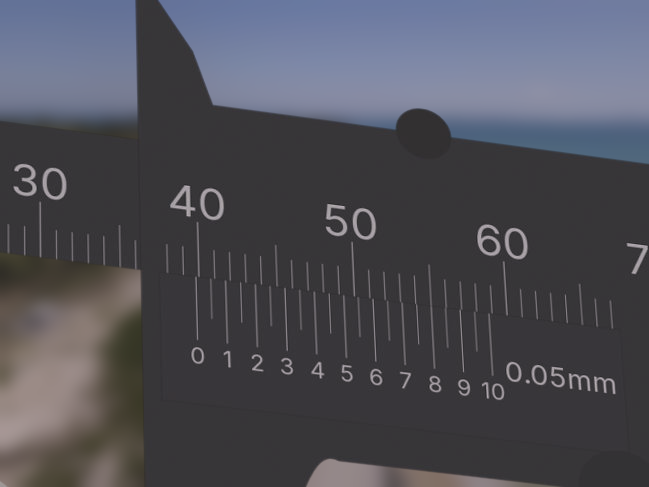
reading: mm 39.8
